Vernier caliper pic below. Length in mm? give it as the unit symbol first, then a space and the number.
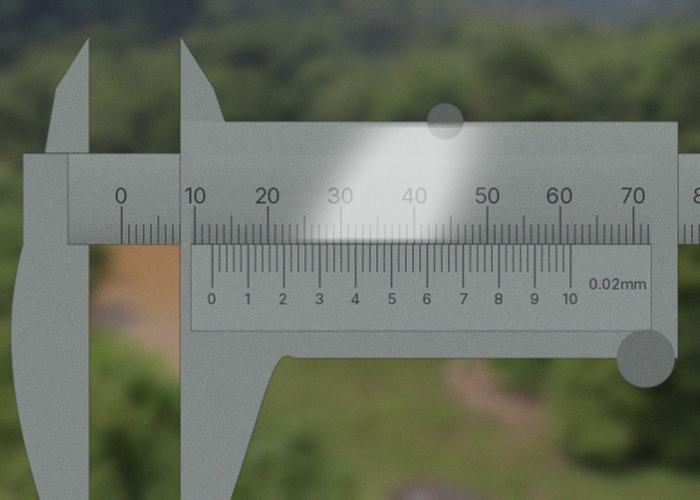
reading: mm 12.4
